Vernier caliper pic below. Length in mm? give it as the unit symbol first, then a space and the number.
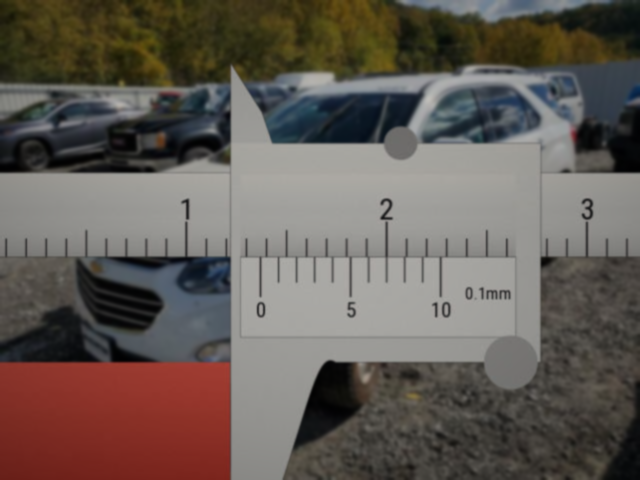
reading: mm 13.7
